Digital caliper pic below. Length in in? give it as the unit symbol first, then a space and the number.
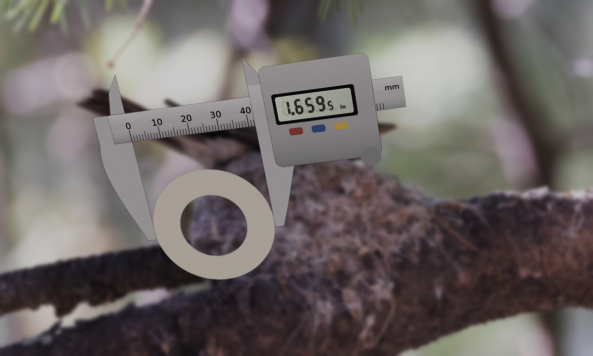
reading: in 1.6595
